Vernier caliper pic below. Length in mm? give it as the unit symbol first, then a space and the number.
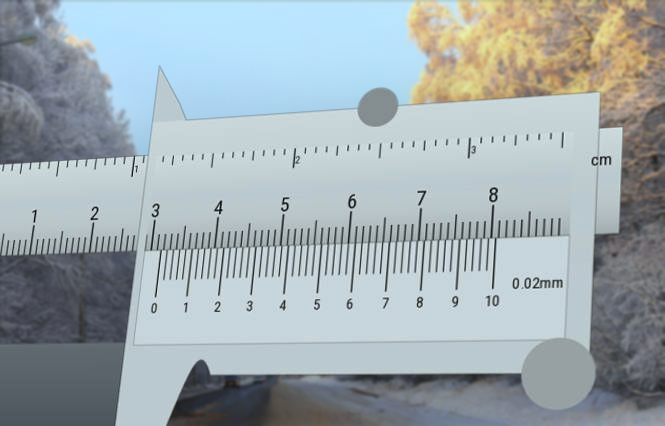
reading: mm 31.6
